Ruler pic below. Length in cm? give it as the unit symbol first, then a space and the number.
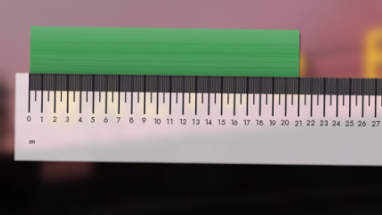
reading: cm 21
